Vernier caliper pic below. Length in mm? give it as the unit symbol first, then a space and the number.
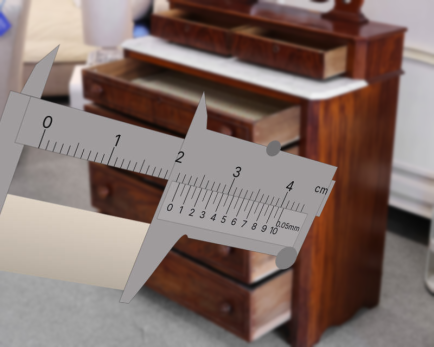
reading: mm 21.6
